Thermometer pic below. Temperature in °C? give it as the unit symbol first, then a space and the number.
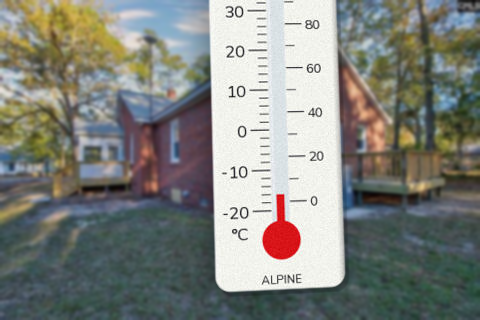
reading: °C -16
